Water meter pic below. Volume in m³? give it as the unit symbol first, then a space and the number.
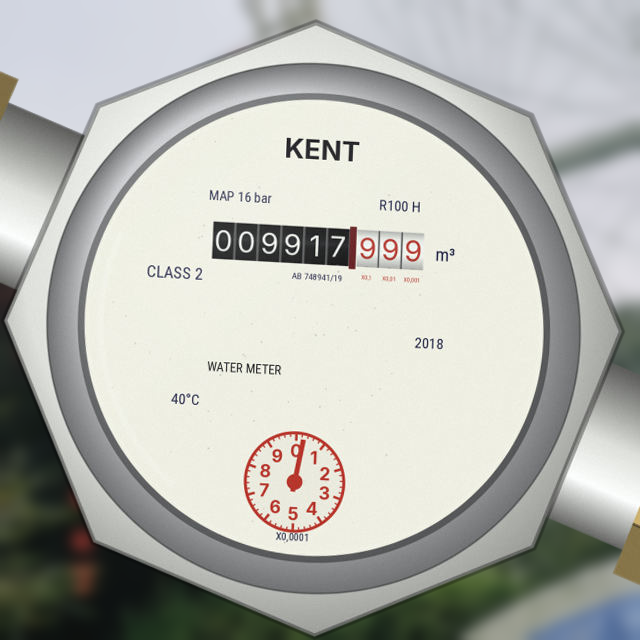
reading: m³ 9917.9990
